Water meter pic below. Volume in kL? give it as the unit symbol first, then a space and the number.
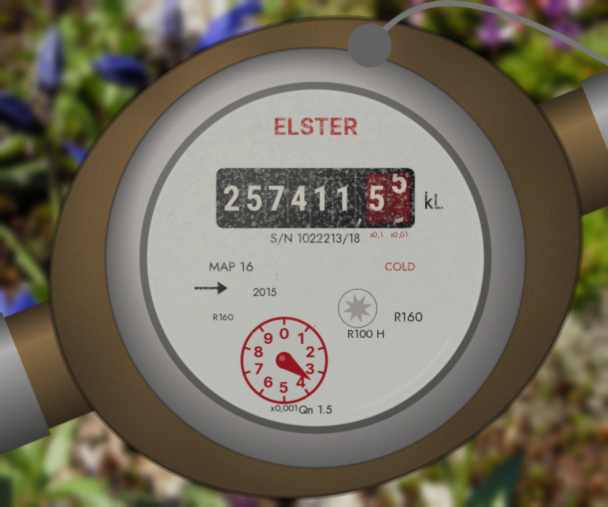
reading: kL 257411.553
